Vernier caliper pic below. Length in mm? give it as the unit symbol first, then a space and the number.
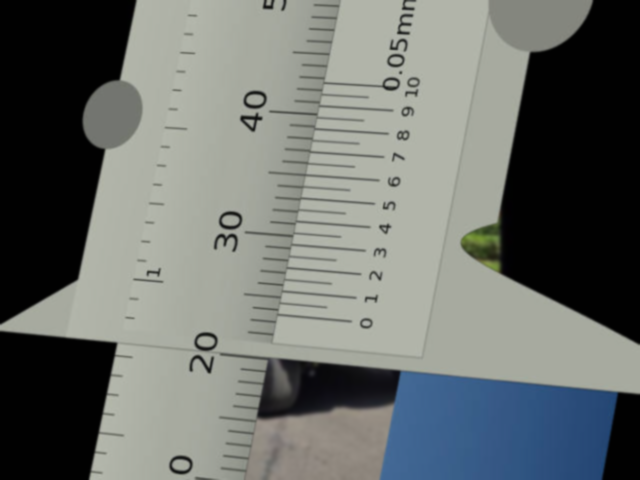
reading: mm 23.6
